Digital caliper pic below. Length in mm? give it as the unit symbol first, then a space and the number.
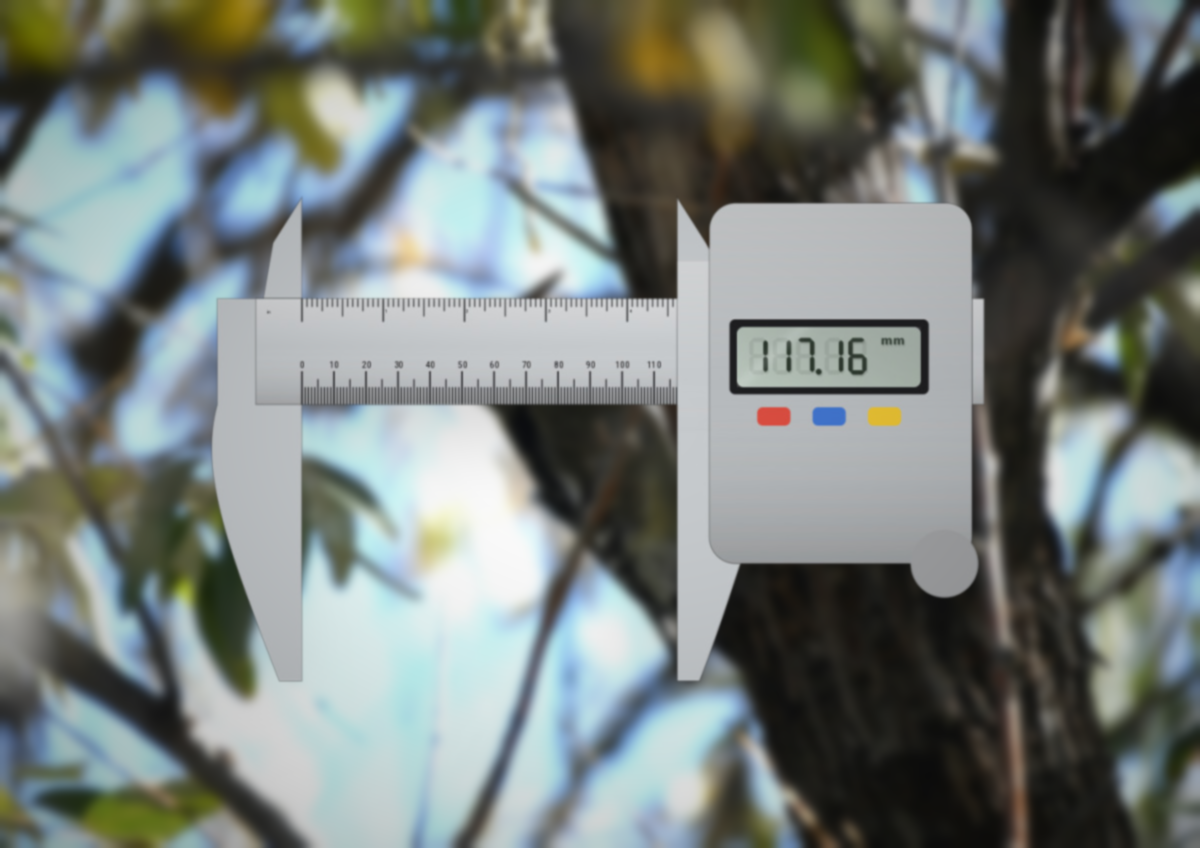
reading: mm 117.16
